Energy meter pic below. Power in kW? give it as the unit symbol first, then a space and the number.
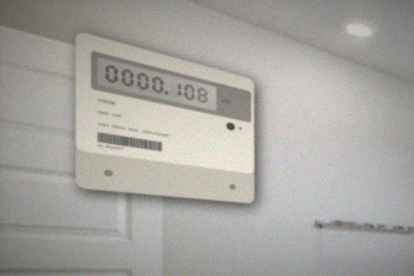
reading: kW 0.108
